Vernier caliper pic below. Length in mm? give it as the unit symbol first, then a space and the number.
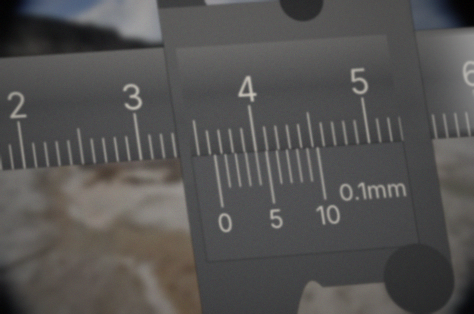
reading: mm 36.4
